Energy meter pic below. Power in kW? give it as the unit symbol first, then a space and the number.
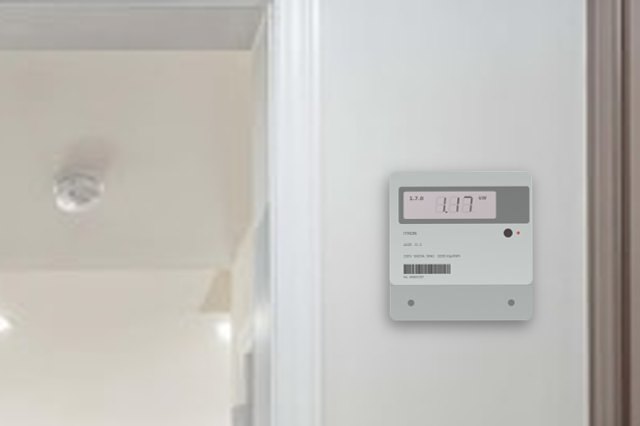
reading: kW 1.17
